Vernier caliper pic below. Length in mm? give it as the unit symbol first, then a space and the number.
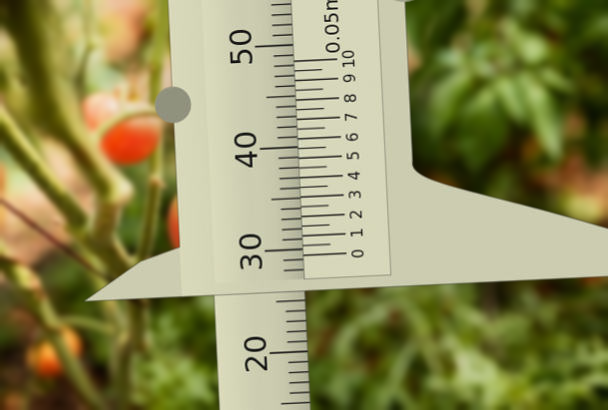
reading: mm 29.4
